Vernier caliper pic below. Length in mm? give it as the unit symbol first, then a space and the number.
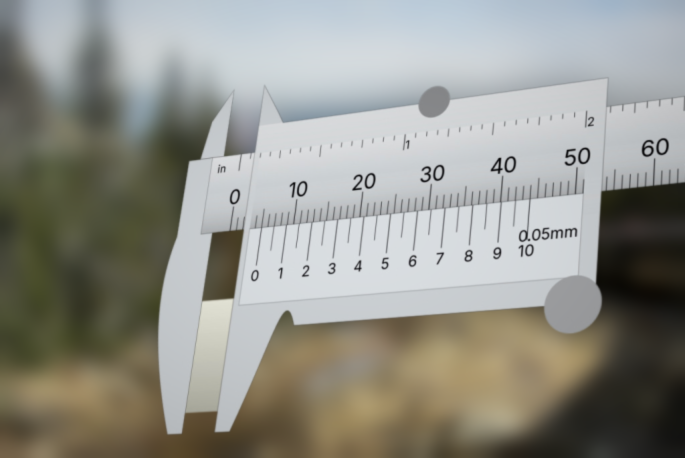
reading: mm 5.0
